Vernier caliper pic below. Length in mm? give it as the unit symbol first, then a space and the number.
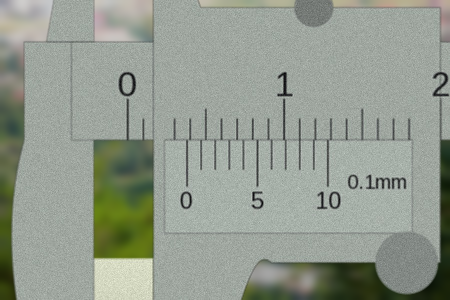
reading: mm 3.8
